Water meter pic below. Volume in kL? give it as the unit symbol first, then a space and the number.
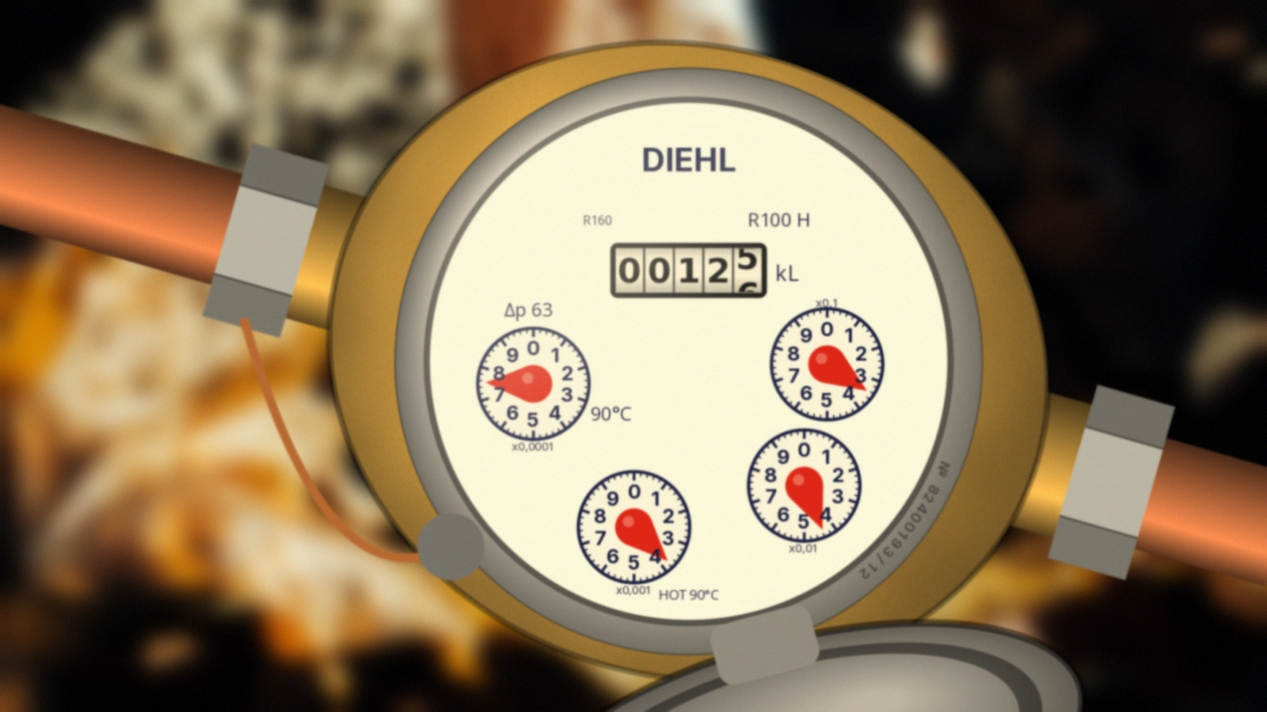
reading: kL 125.3437
